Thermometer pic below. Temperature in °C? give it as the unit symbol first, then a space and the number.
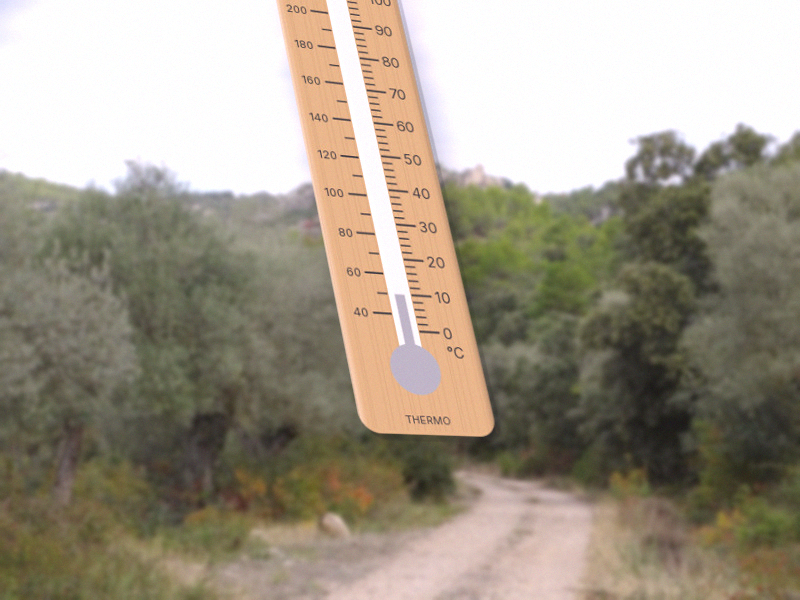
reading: °C 10
